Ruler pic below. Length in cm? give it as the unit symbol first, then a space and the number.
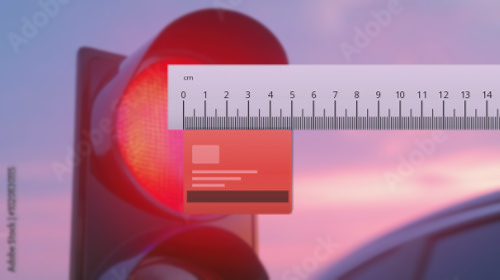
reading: cm 5
